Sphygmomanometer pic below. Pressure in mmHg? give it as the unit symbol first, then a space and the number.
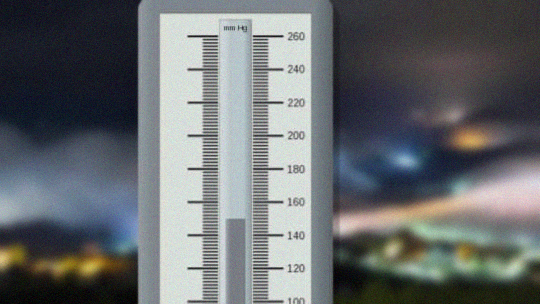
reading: mmHg 150
